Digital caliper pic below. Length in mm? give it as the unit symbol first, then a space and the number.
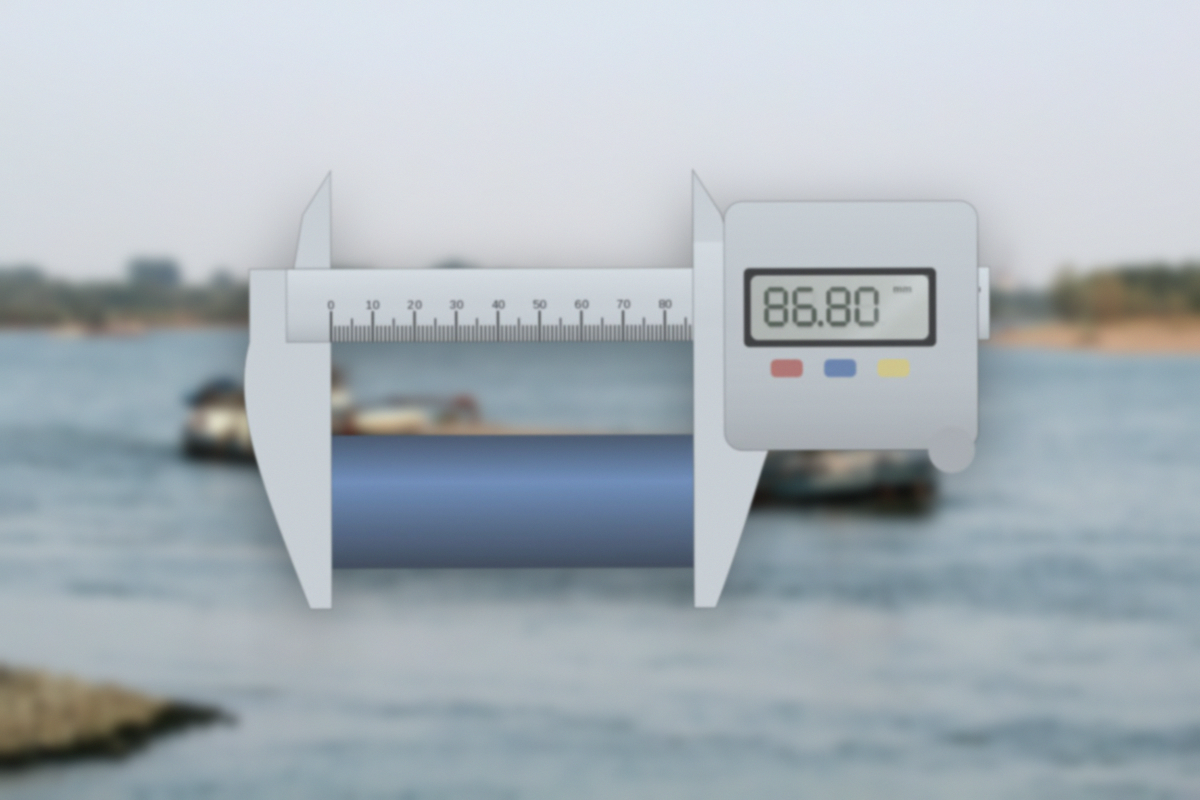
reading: mm 86.80
